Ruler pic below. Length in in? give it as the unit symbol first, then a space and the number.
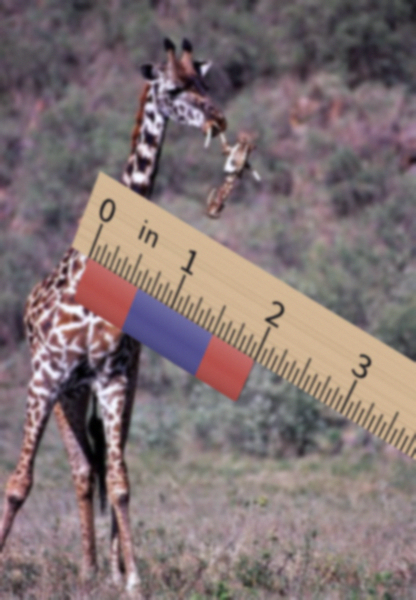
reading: in 2
